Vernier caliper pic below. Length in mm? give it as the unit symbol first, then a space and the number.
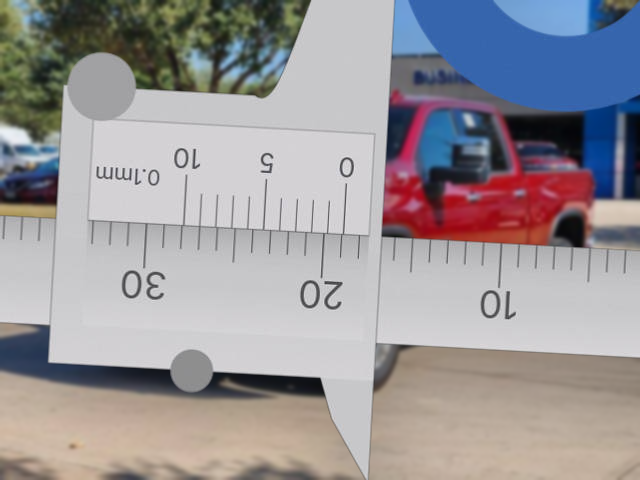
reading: mm 18.9
